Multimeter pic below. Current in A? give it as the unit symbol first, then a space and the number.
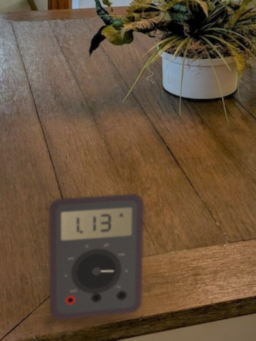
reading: A 1.13
